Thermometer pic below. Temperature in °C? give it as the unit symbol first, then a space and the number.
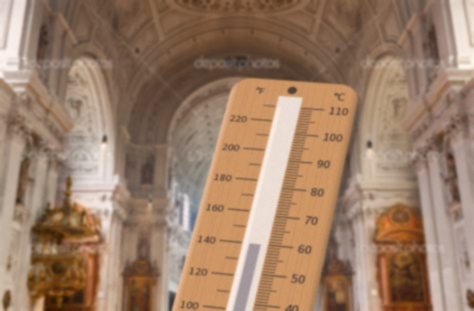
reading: °C 60
